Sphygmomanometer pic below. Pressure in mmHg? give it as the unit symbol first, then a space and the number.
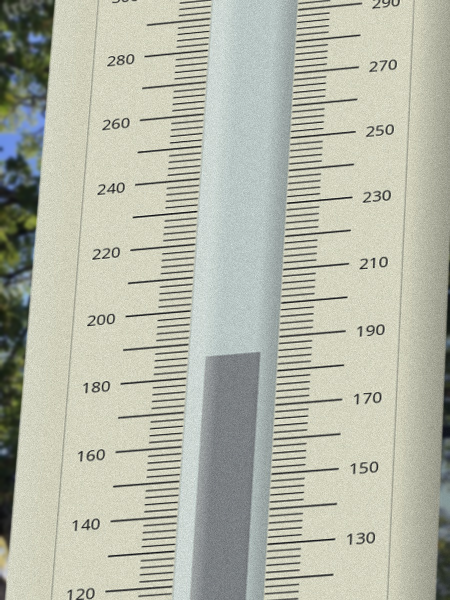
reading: mmHg 186
